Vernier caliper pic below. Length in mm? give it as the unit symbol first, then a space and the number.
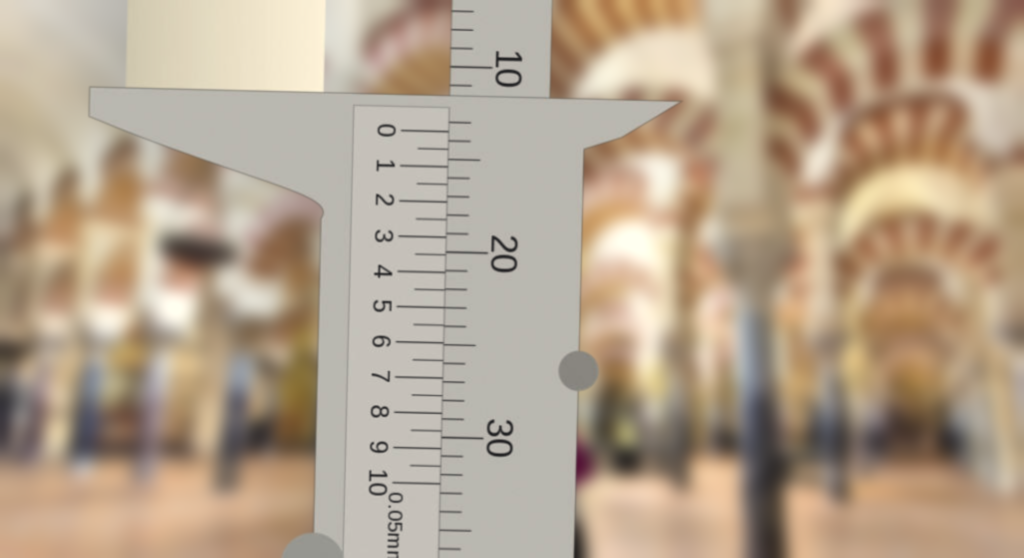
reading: mm 13.5
